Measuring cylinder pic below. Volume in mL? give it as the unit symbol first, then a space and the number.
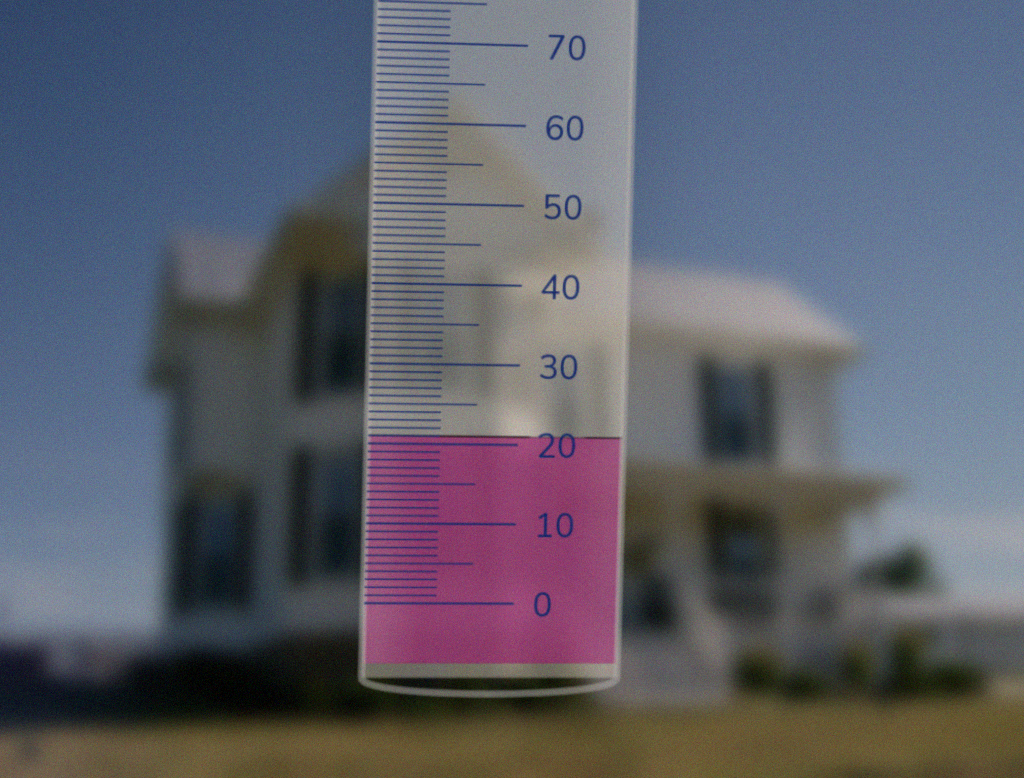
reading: mL 21
